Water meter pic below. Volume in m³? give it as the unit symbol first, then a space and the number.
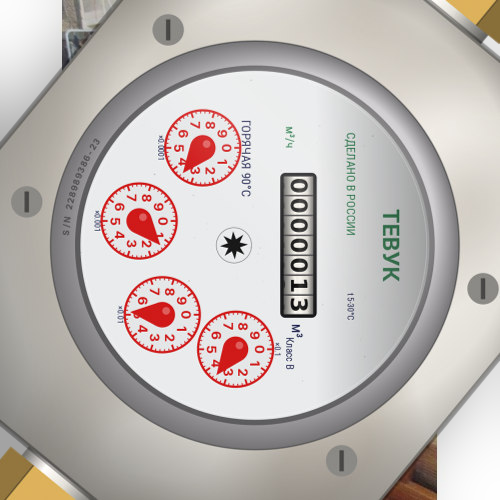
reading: m³ 13.3513
